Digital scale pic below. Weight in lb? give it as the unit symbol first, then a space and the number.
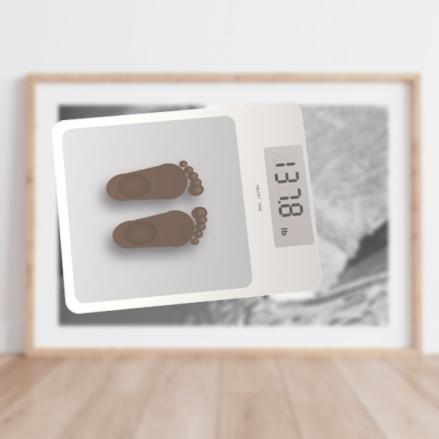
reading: lb 137.8
